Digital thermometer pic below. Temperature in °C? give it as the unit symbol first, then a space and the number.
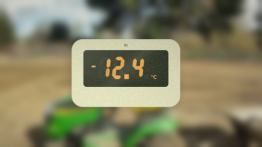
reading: °C -12.4
